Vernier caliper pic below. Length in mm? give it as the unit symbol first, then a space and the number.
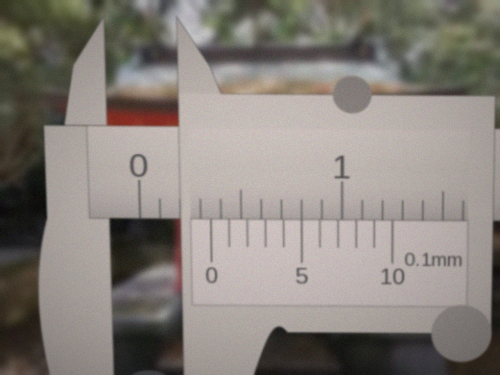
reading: mm 3.5
